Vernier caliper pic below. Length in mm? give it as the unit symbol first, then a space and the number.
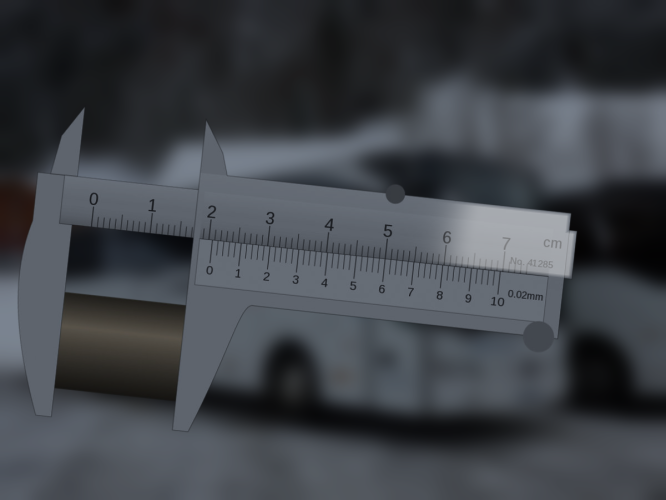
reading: mm 20.6
